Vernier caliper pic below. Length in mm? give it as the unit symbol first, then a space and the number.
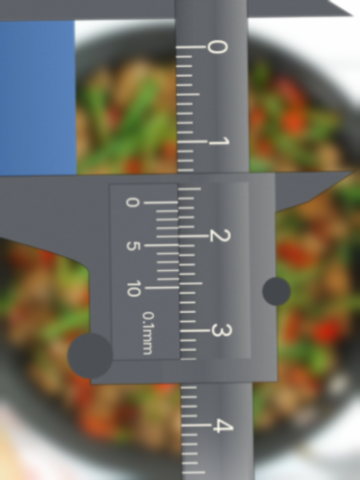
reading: mm 16.4
